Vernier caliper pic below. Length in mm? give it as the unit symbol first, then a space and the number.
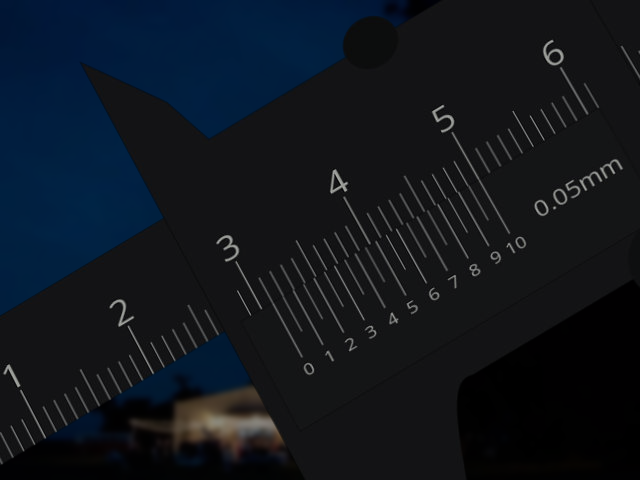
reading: mm 31.0
